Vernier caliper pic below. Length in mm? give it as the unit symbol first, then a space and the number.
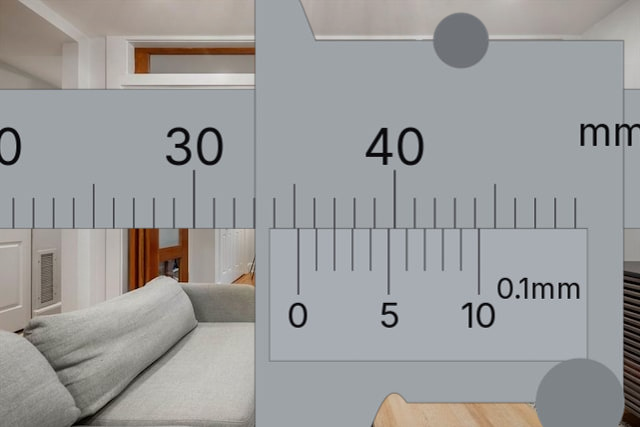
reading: mm 35.2
